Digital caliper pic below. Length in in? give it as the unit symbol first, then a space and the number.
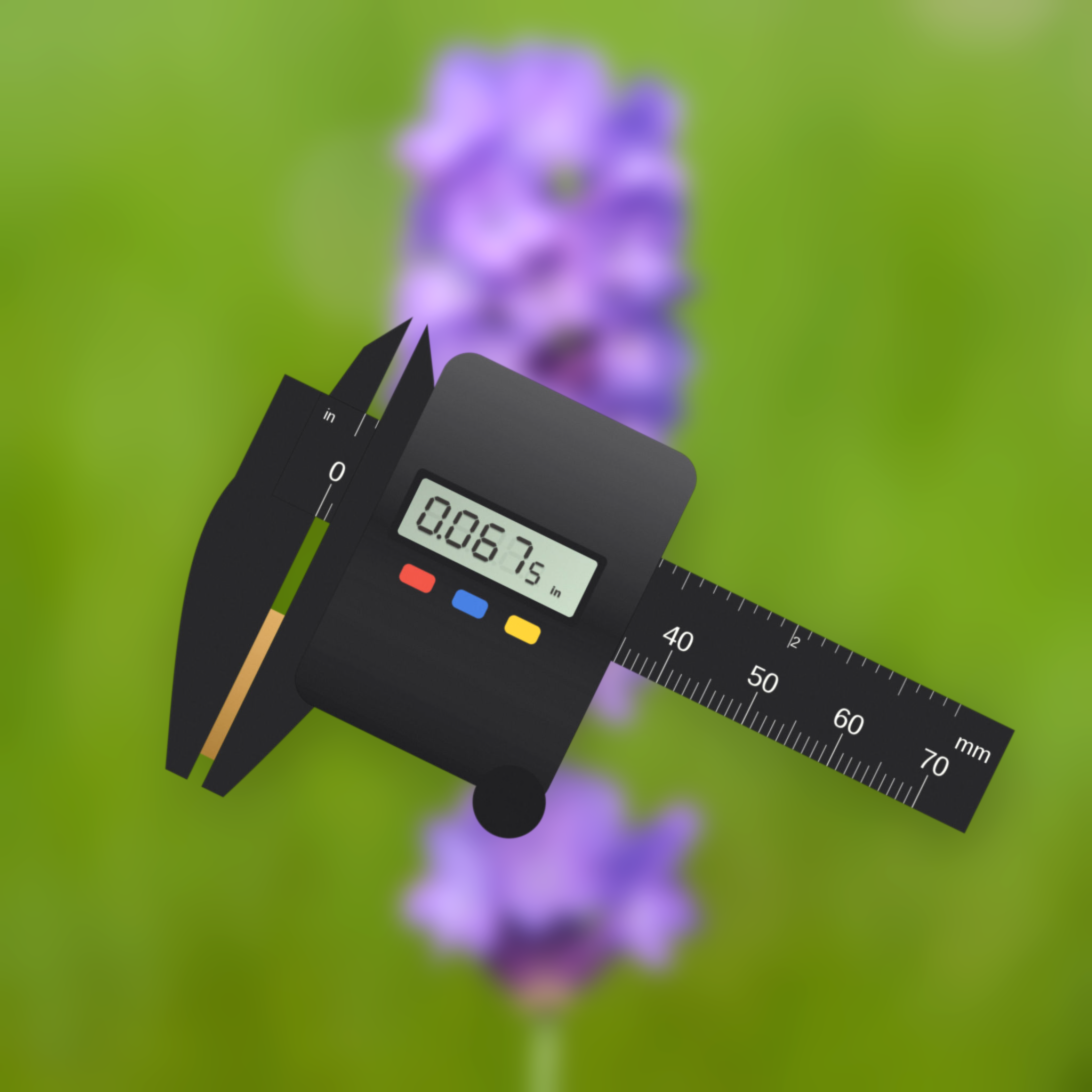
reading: in 0.0675
